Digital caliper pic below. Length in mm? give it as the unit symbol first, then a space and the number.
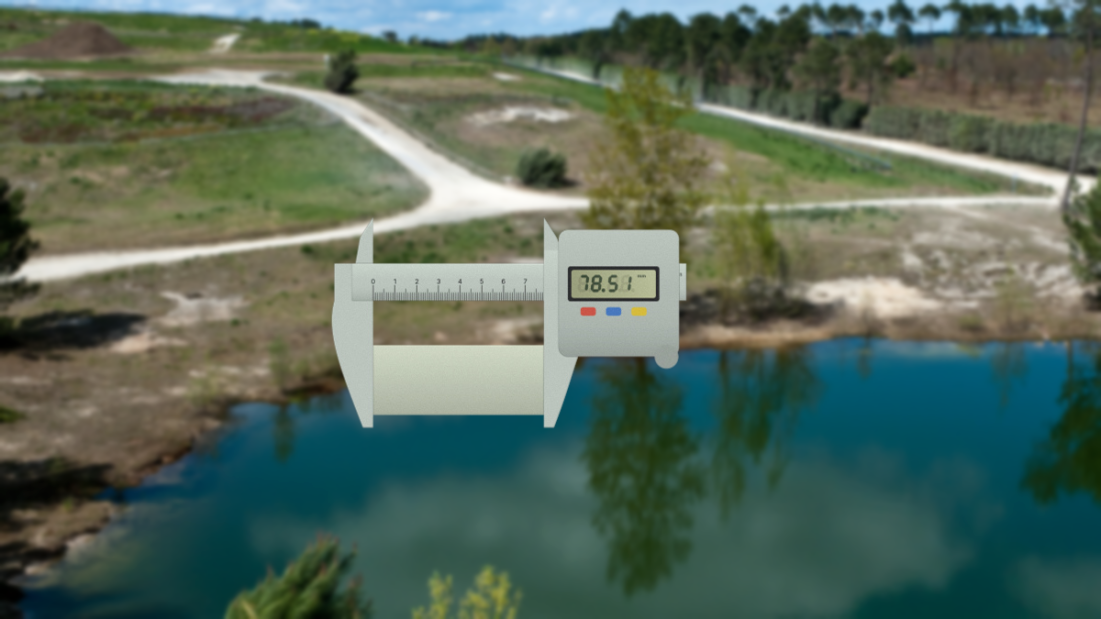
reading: mm 78.51
